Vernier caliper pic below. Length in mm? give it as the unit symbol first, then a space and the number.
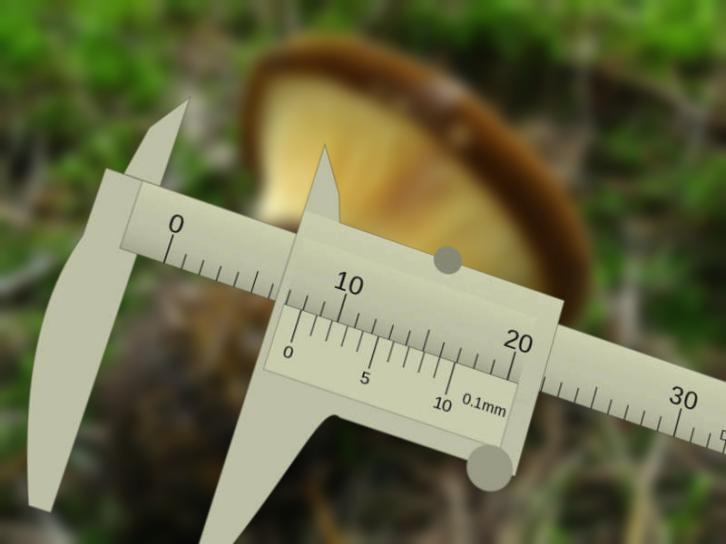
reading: mm 7.9
